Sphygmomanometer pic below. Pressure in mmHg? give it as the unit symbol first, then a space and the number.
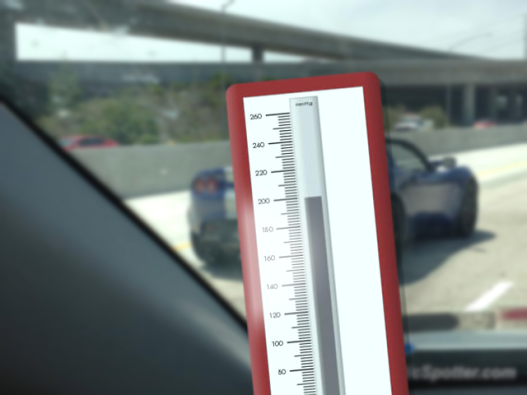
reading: mmHg 200
